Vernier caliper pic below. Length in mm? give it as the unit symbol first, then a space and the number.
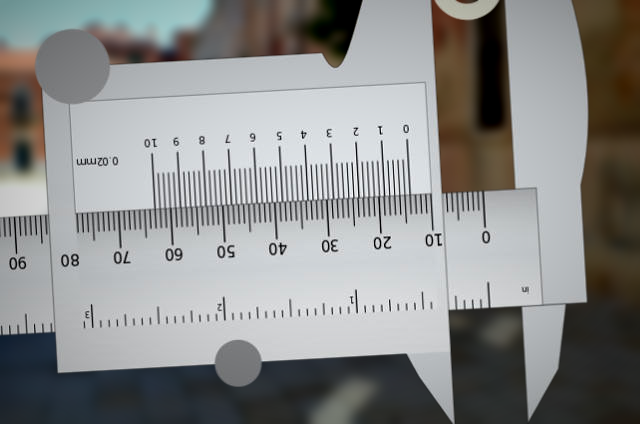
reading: mm 14.0
